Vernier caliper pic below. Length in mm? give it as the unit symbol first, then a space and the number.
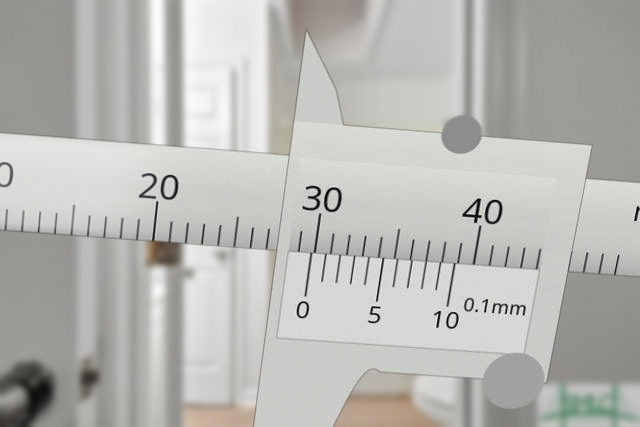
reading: mm 29.8
